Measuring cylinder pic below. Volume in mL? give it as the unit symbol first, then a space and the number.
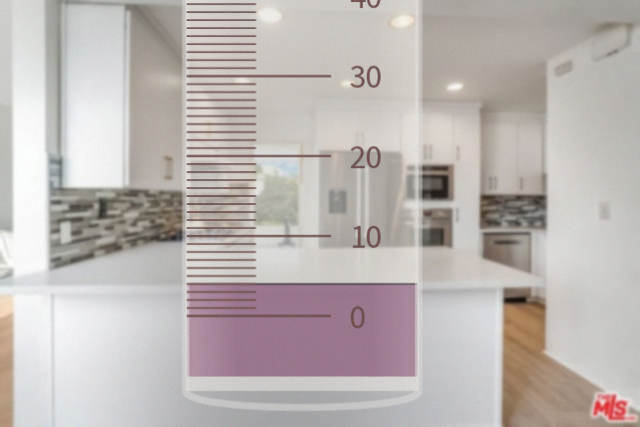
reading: mL 4
